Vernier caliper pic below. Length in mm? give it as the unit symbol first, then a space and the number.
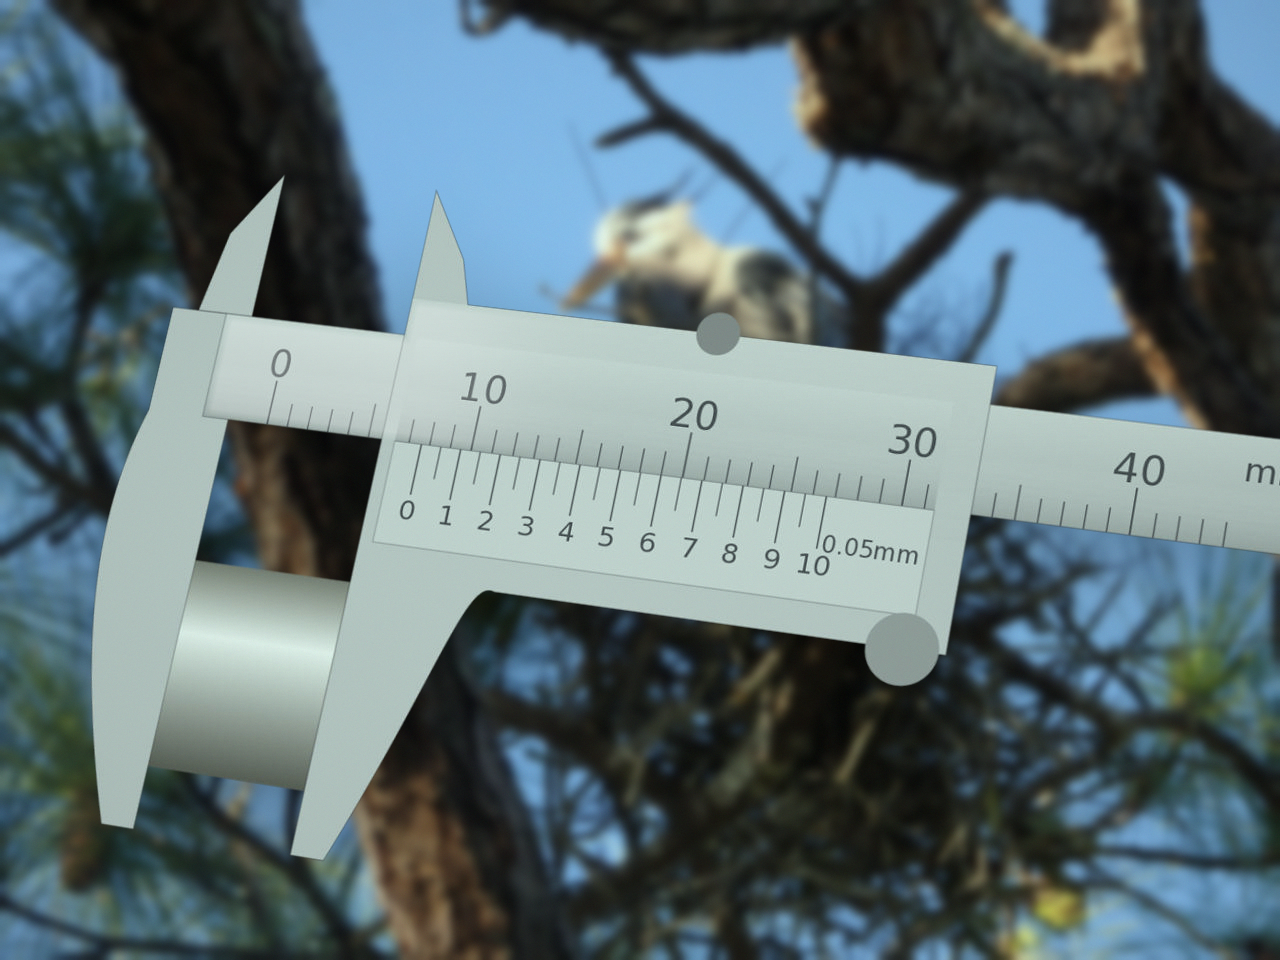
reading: mm 7.6
